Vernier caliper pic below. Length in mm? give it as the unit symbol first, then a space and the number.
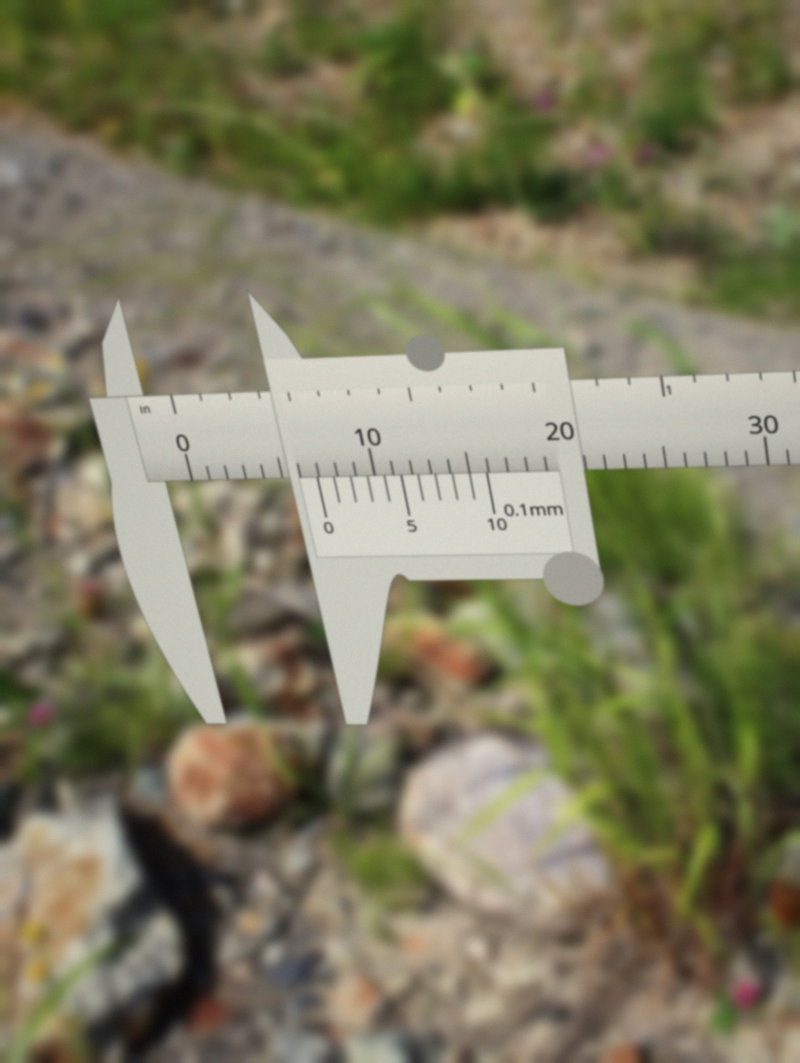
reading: mm 6.9
